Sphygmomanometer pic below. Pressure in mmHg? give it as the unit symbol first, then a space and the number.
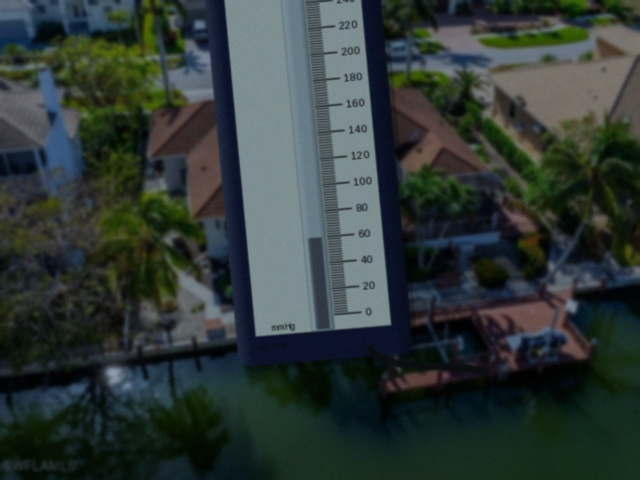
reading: mmHg 60
